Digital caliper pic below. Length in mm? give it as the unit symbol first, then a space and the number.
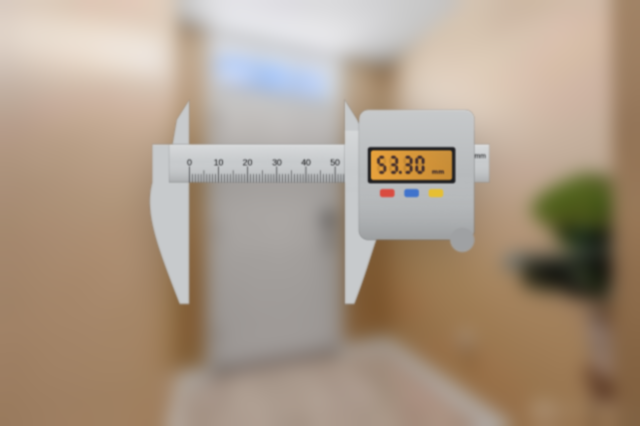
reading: mm 53.30
